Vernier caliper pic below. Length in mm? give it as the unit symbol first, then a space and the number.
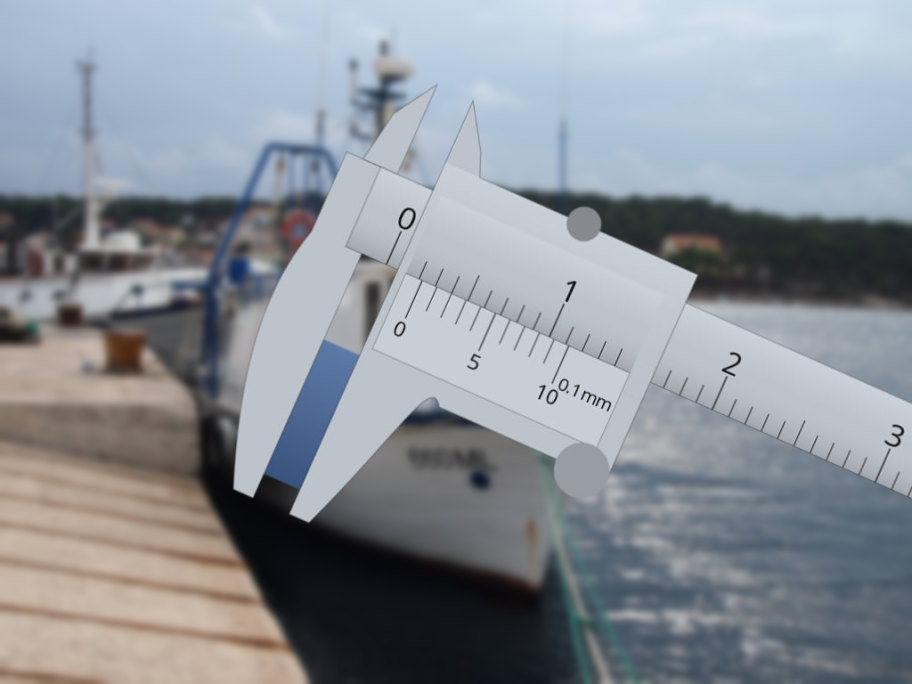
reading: mm 2.2
